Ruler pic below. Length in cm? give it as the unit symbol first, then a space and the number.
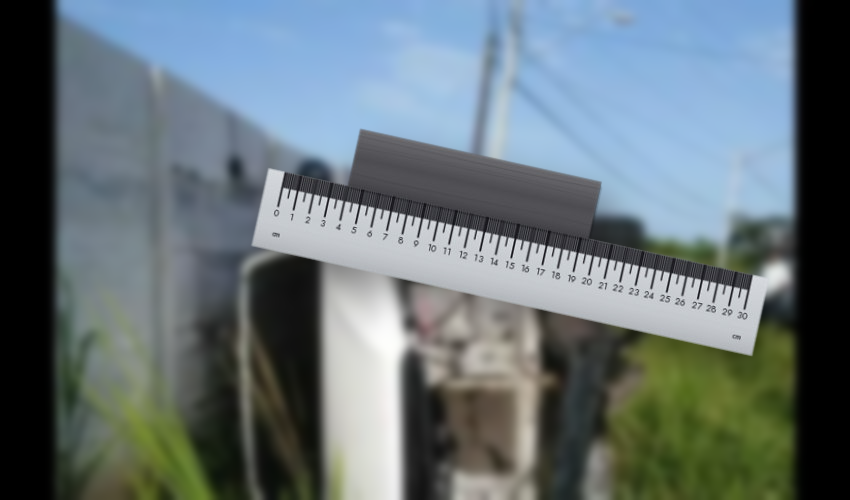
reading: cm 15.5
